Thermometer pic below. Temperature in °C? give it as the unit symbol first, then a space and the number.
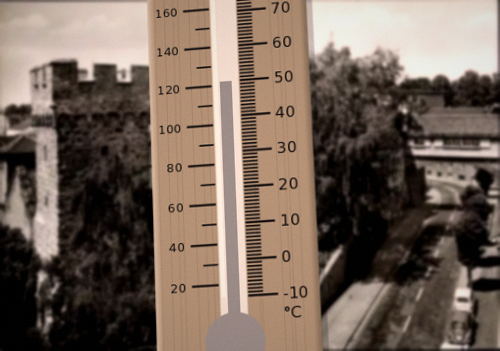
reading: °C 50
